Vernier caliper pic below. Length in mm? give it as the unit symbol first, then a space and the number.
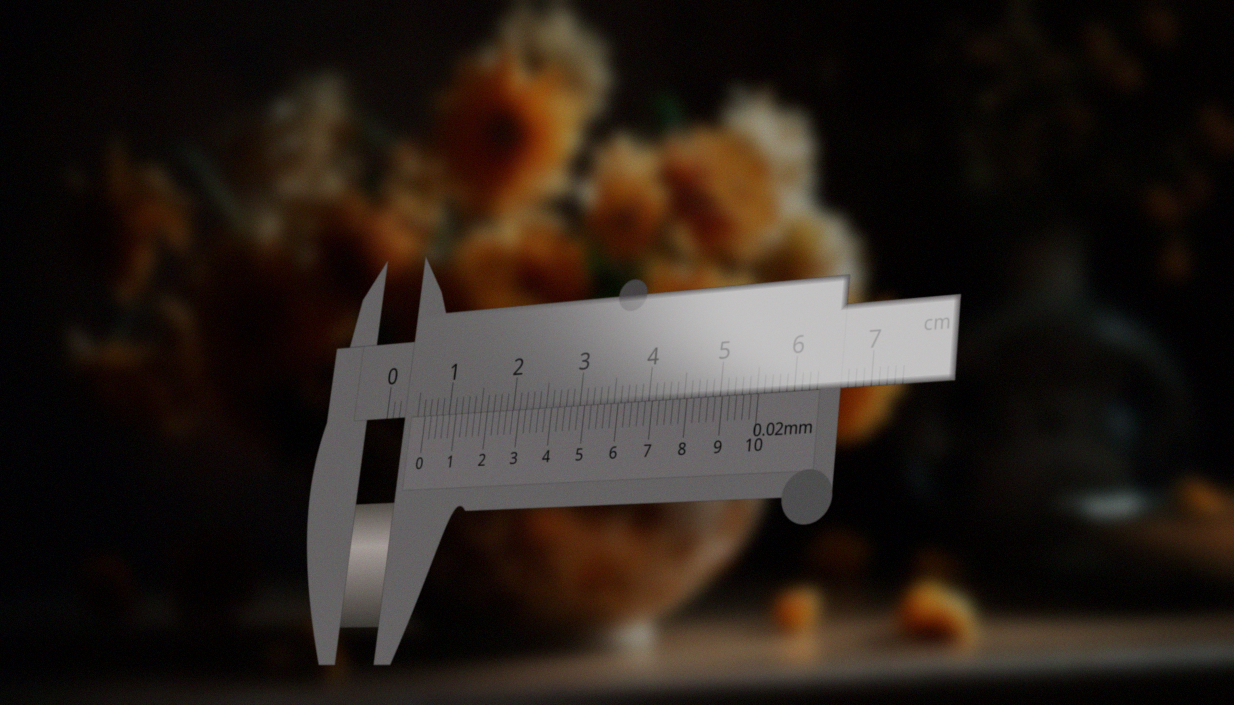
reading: mm 6.2
